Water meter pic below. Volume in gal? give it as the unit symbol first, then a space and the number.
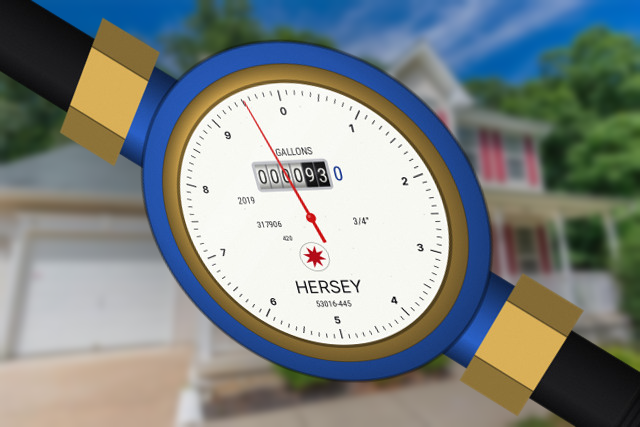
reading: gal 929.5
